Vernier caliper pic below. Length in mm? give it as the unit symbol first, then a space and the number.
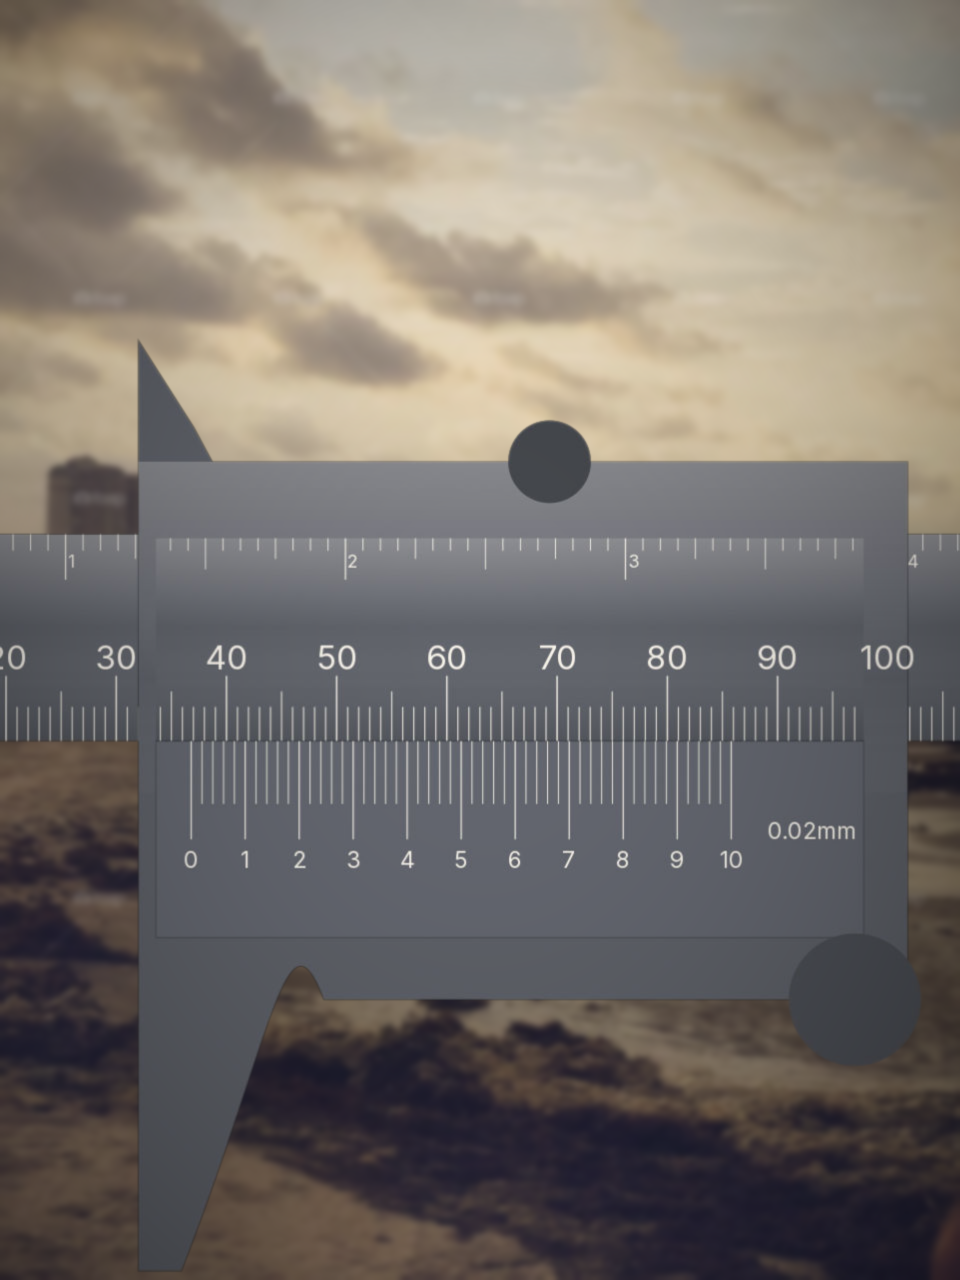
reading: mm 36.8
